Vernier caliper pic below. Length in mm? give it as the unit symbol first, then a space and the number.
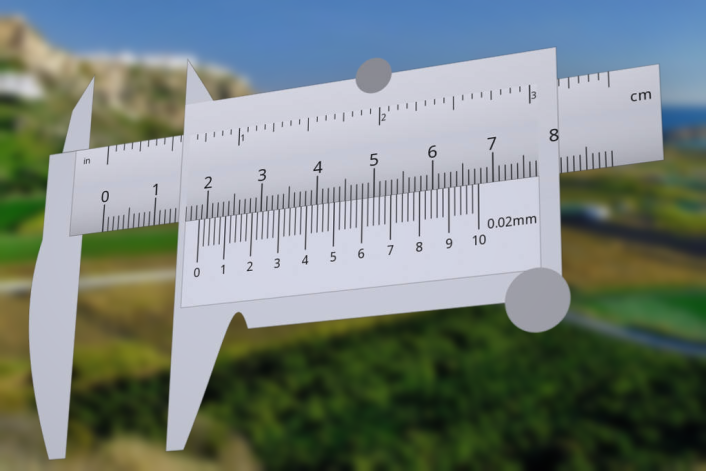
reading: mm 18.6
